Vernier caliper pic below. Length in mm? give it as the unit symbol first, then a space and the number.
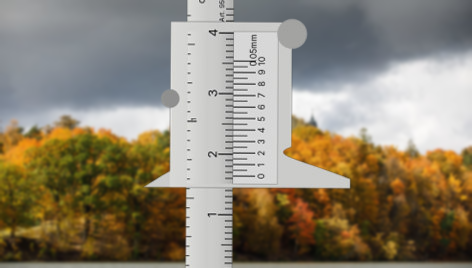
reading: mm 16.4
